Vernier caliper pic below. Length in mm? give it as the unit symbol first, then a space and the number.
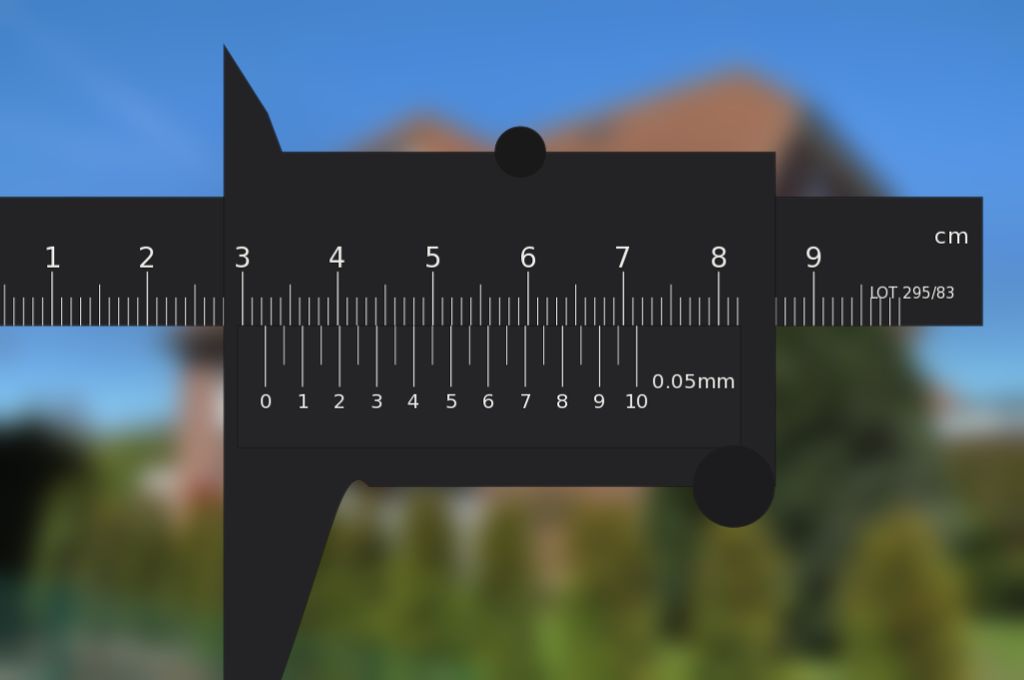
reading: mm 32.4
